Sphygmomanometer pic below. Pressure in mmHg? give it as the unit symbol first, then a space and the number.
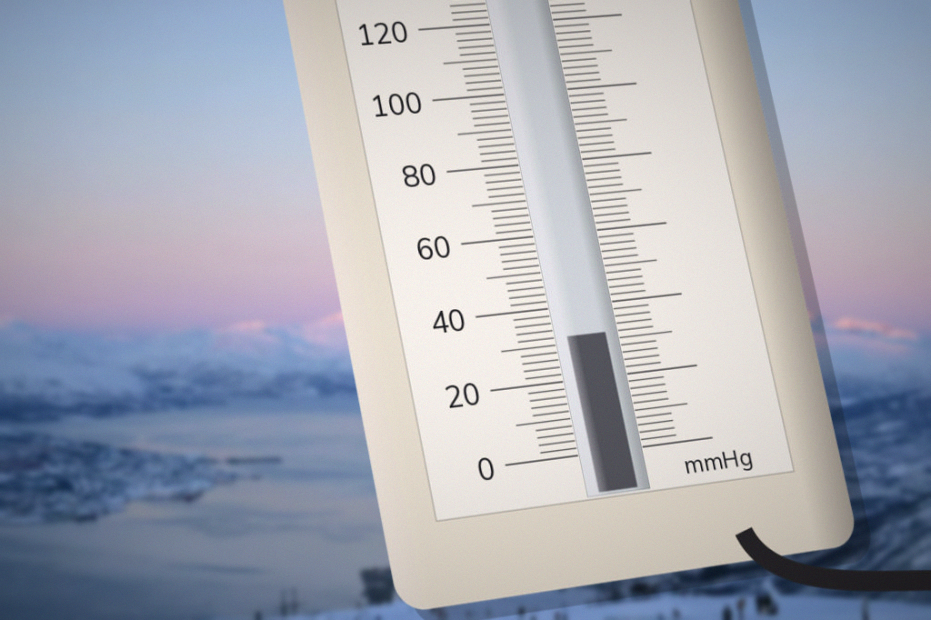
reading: mmHg 32
